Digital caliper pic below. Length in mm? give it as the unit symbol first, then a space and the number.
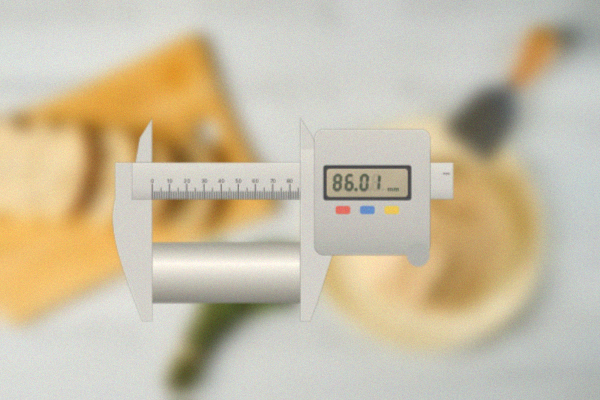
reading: mm 86.01
